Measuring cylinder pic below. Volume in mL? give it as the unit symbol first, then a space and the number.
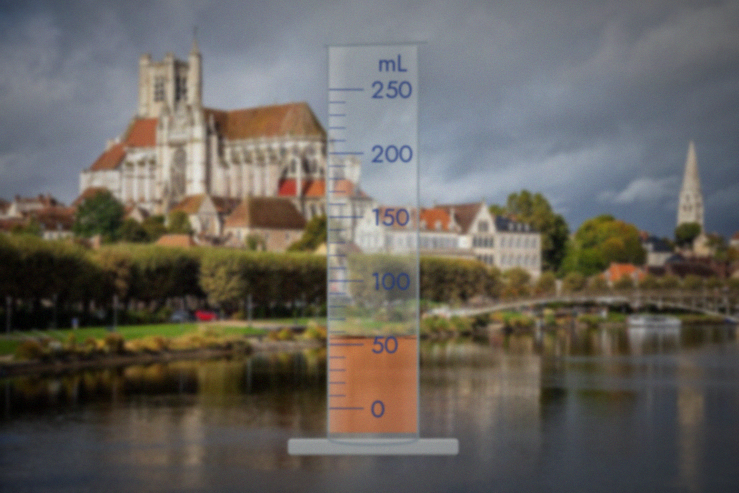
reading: mL 55
